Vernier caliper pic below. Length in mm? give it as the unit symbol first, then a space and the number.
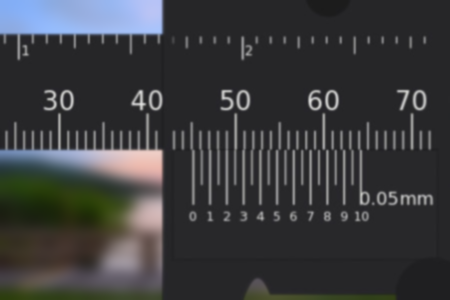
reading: mm 45.2
